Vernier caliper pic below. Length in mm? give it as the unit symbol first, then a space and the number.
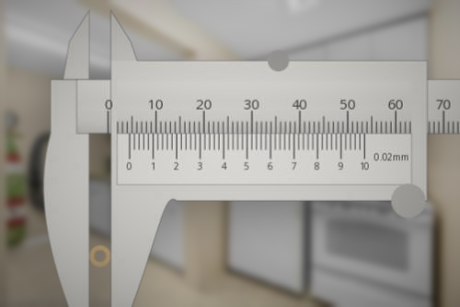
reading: mm 4.5
